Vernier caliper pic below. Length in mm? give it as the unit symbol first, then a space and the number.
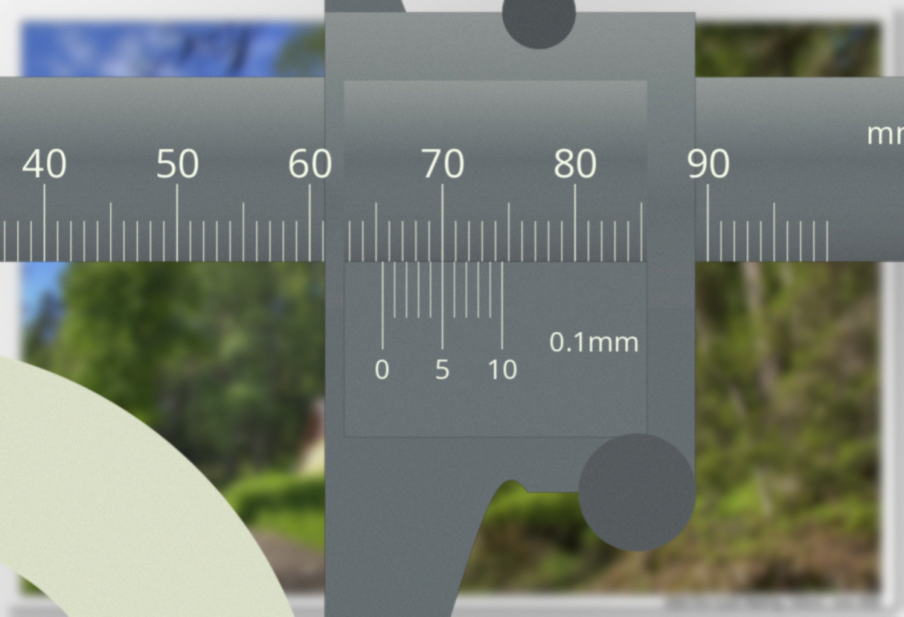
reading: mm 65.5
